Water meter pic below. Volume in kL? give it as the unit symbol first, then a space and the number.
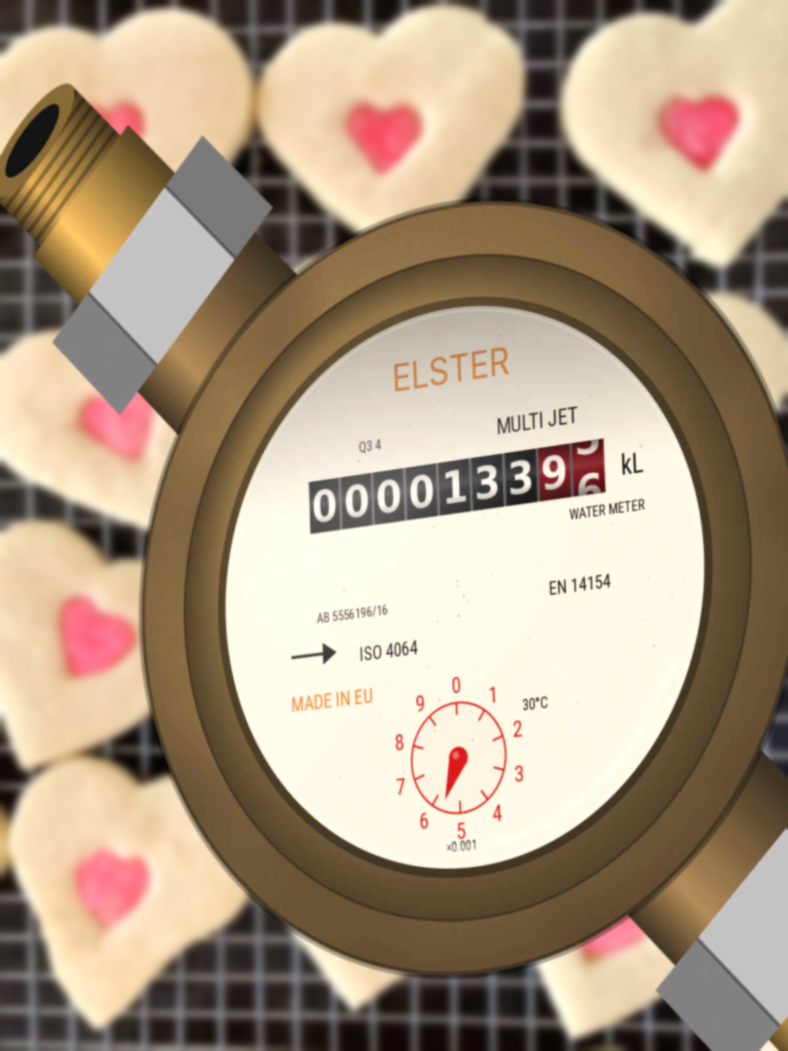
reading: kL 133.955
